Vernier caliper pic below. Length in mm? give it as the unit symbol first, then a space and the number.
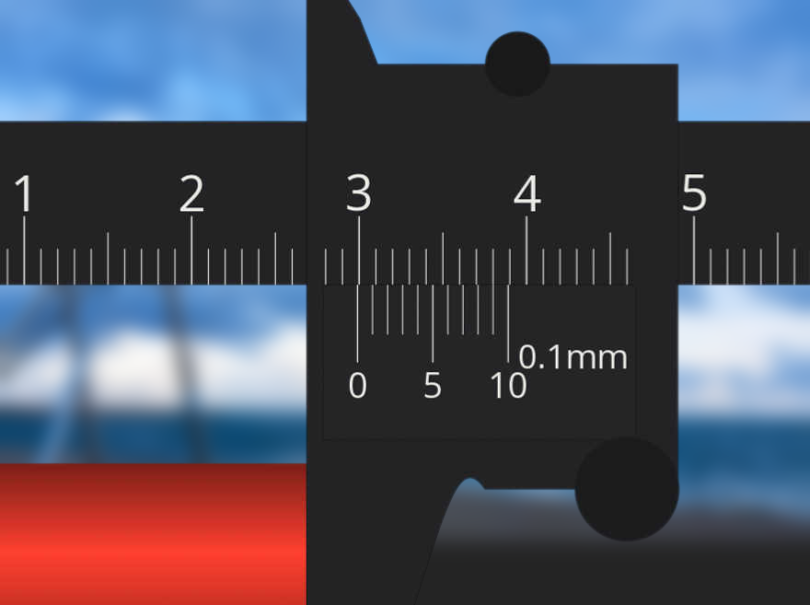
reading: mm 29.9
